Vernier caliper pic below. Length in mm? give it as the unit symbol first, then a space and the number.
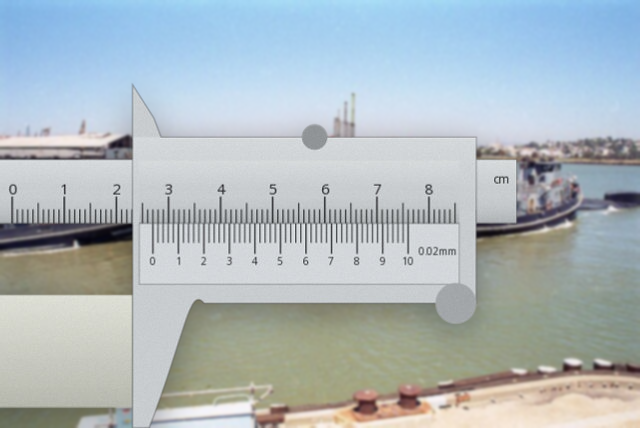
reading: mm 27.0
